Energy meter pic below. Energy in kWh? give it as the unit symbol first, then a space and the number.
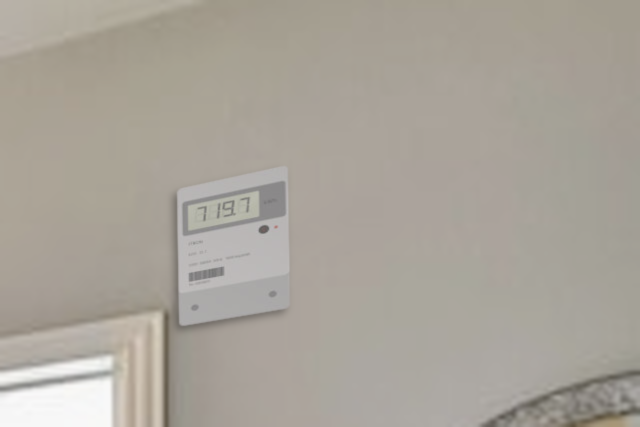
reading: kWh 719.7
